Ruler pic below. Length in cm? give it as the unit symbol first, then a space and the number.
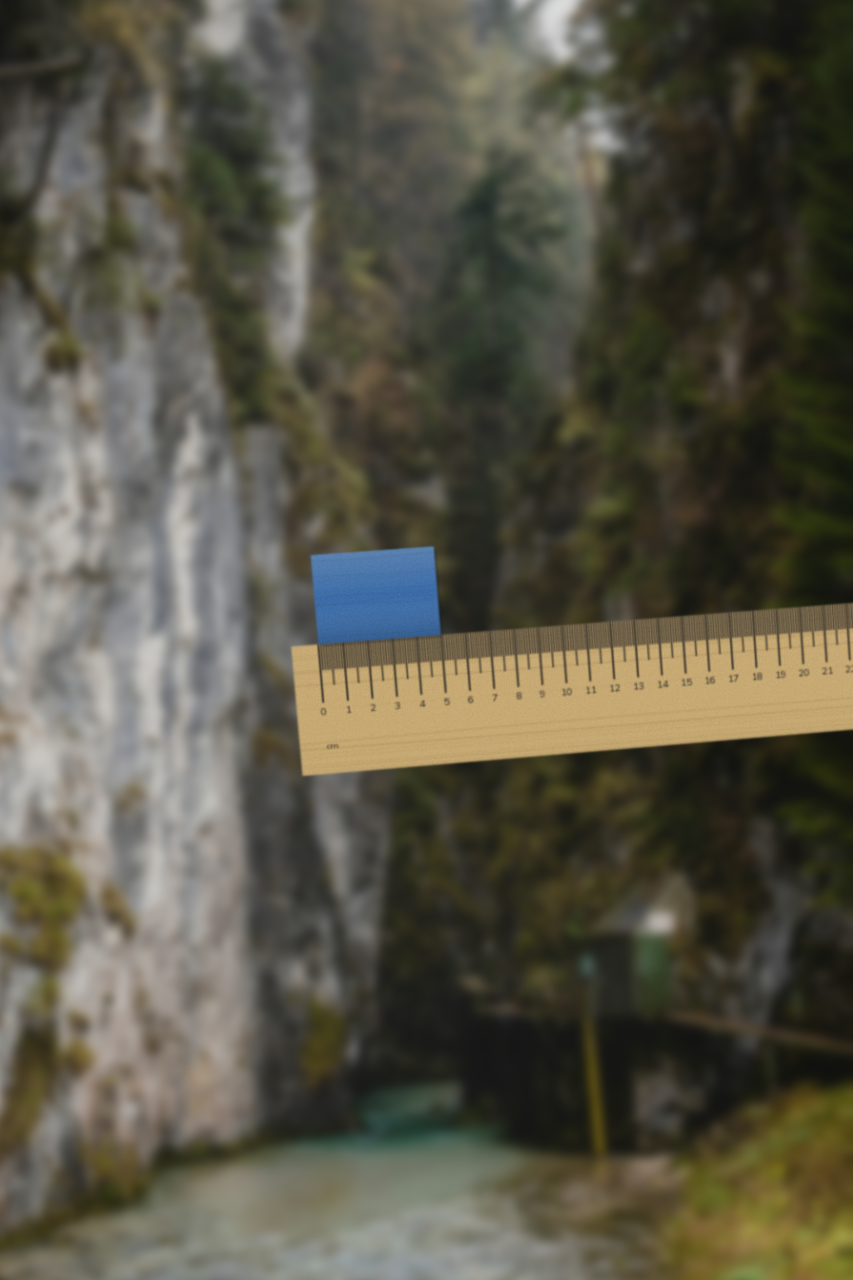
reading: cm 5
